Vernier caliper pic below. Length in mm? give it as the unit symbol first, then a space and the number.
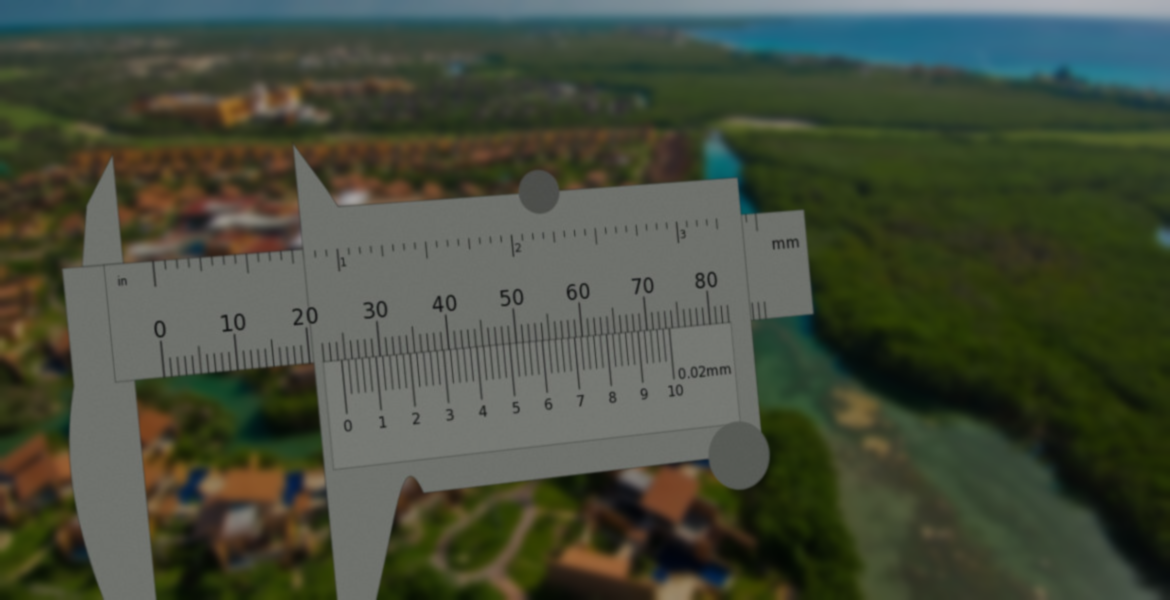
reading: mm 24.5
